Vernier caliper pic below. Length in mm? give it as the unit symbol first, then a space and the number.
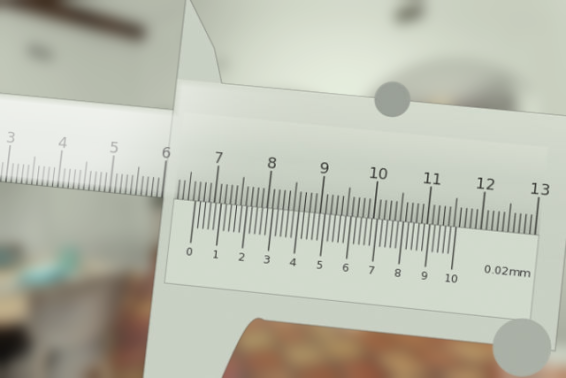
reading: mm 66.4
